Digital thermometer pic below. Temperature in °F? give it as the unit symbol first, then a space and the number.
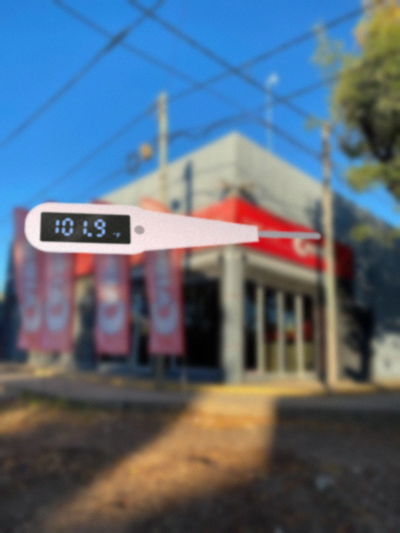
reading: °F 101.9
